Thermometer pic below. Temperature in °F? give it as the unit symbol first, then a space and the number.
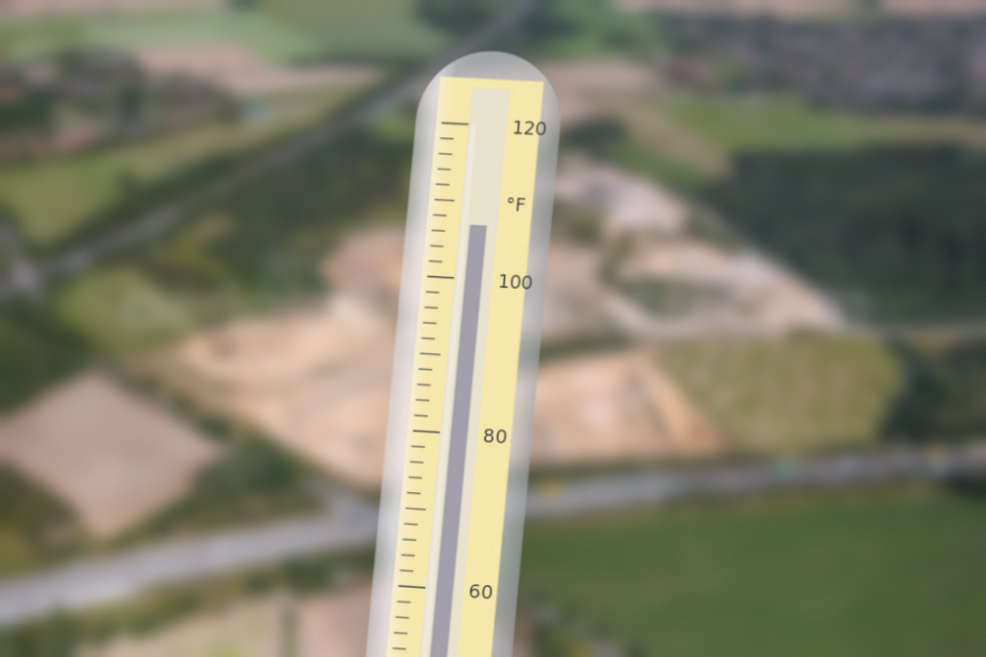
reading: °F 107
